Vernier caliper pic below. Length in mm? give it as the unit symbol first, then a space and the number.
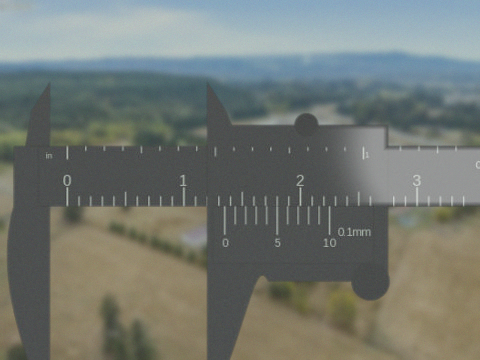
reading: mm 13.5
